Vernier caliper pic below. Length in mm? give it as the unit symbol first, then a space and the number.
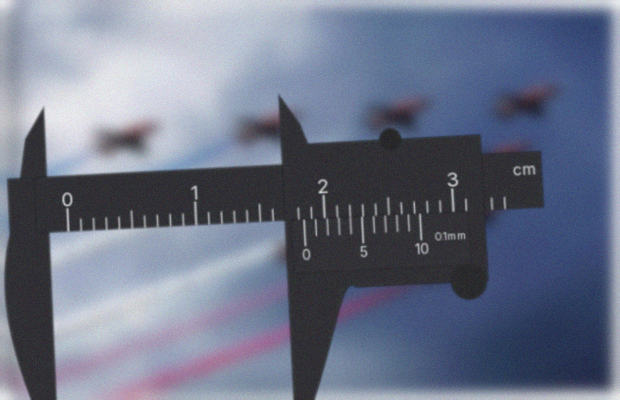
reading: mm 18.4
